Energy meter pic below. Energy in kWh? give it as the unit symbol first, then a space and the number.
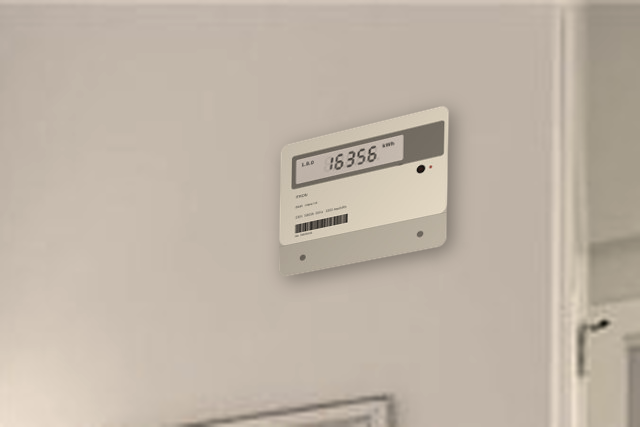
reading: kWh 16356
